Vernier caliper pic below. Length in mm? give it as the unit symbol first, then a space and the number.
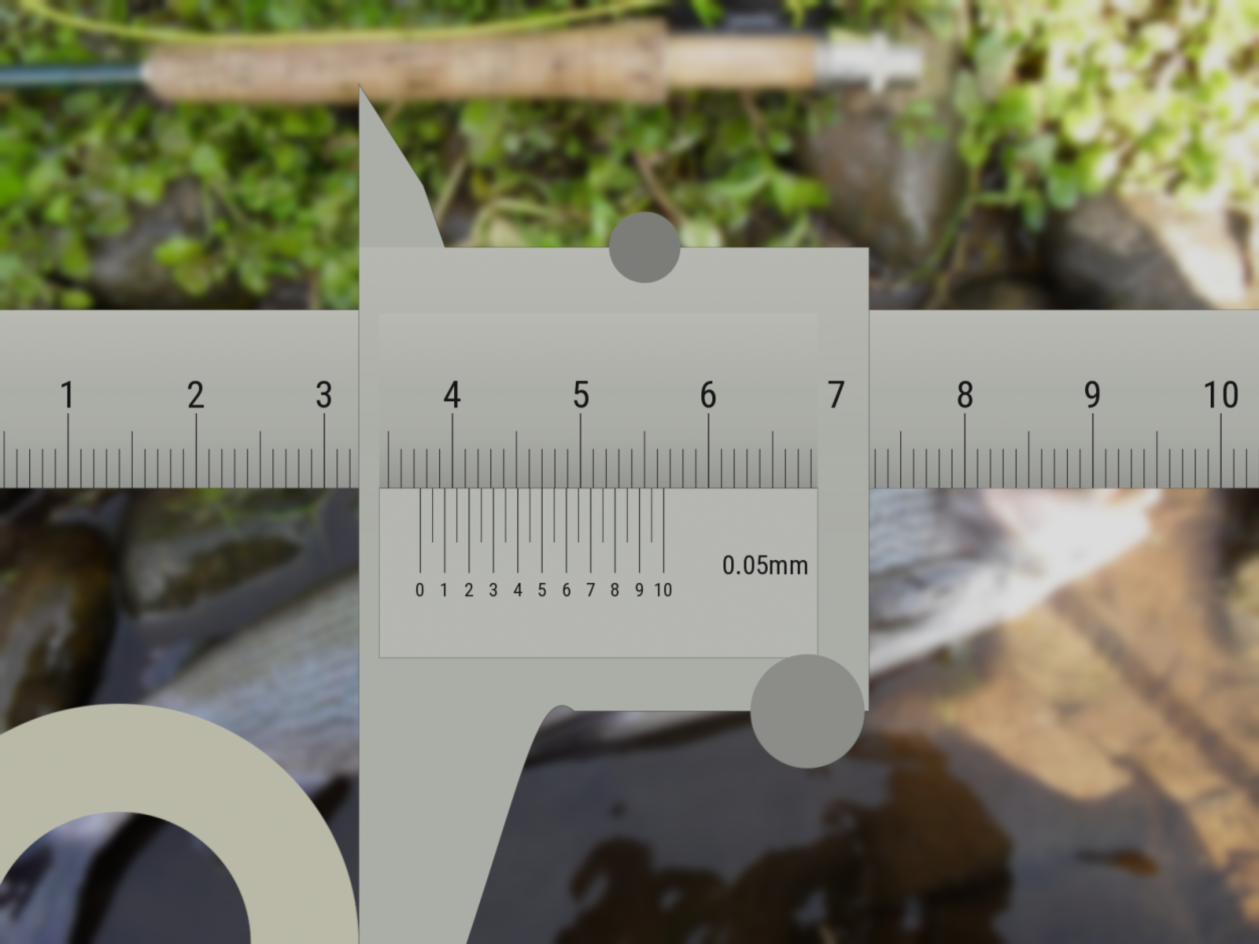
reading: mm 37.5
